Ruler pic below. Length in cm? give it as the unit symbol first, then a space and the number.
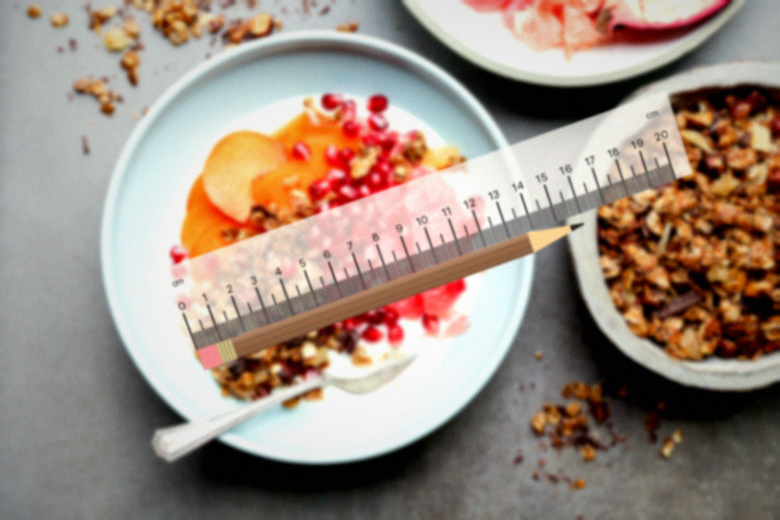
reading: cm 16
